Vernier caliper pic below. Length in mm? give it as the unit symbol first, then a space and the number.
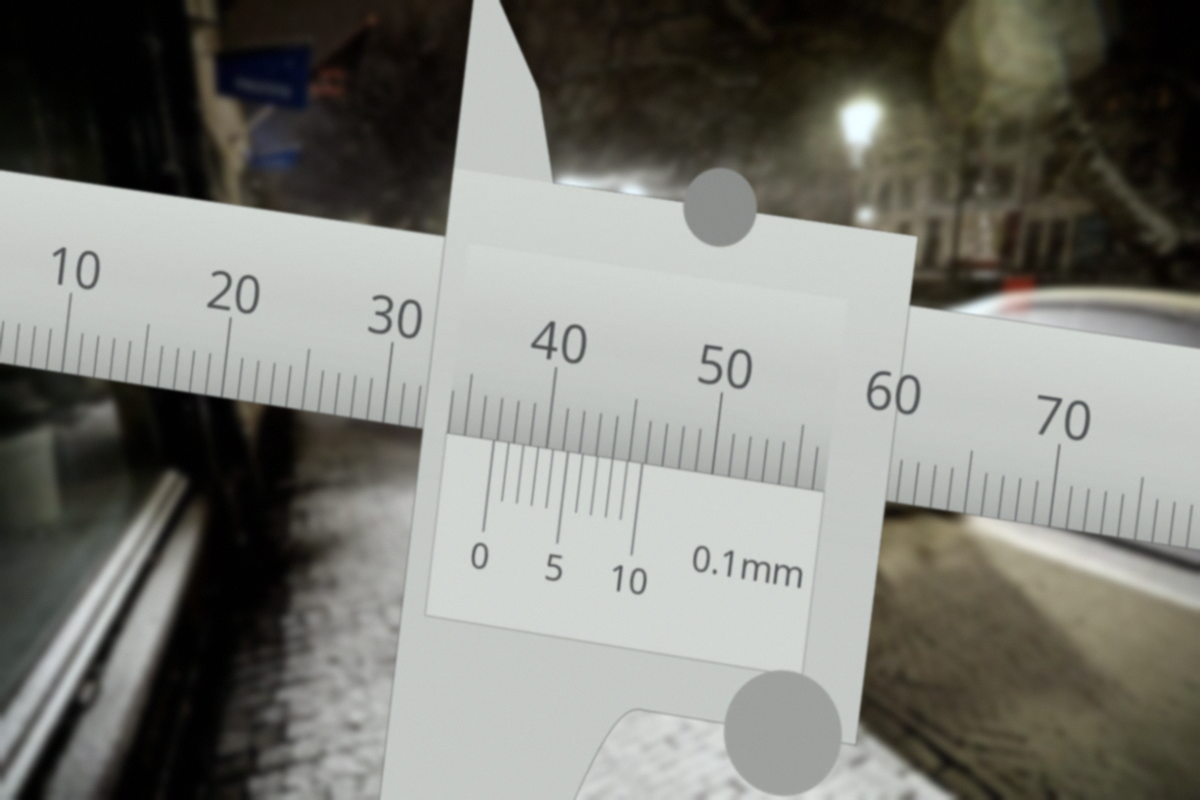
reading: mm 36.8
